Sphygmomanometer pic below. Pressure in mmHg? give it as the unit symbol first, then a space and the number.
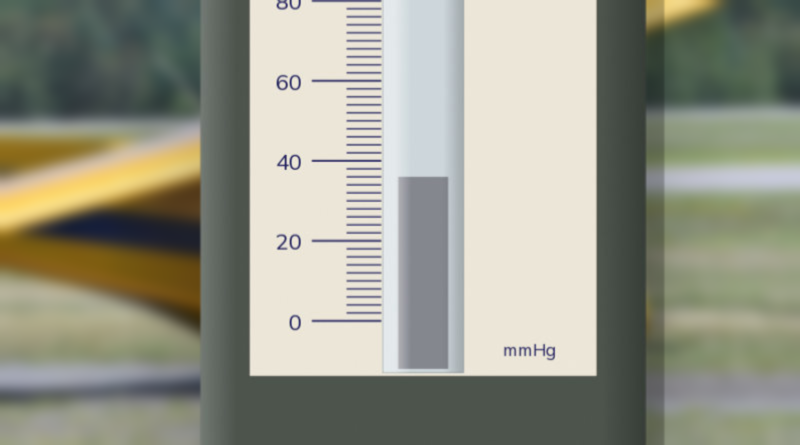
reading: mmHg 36
